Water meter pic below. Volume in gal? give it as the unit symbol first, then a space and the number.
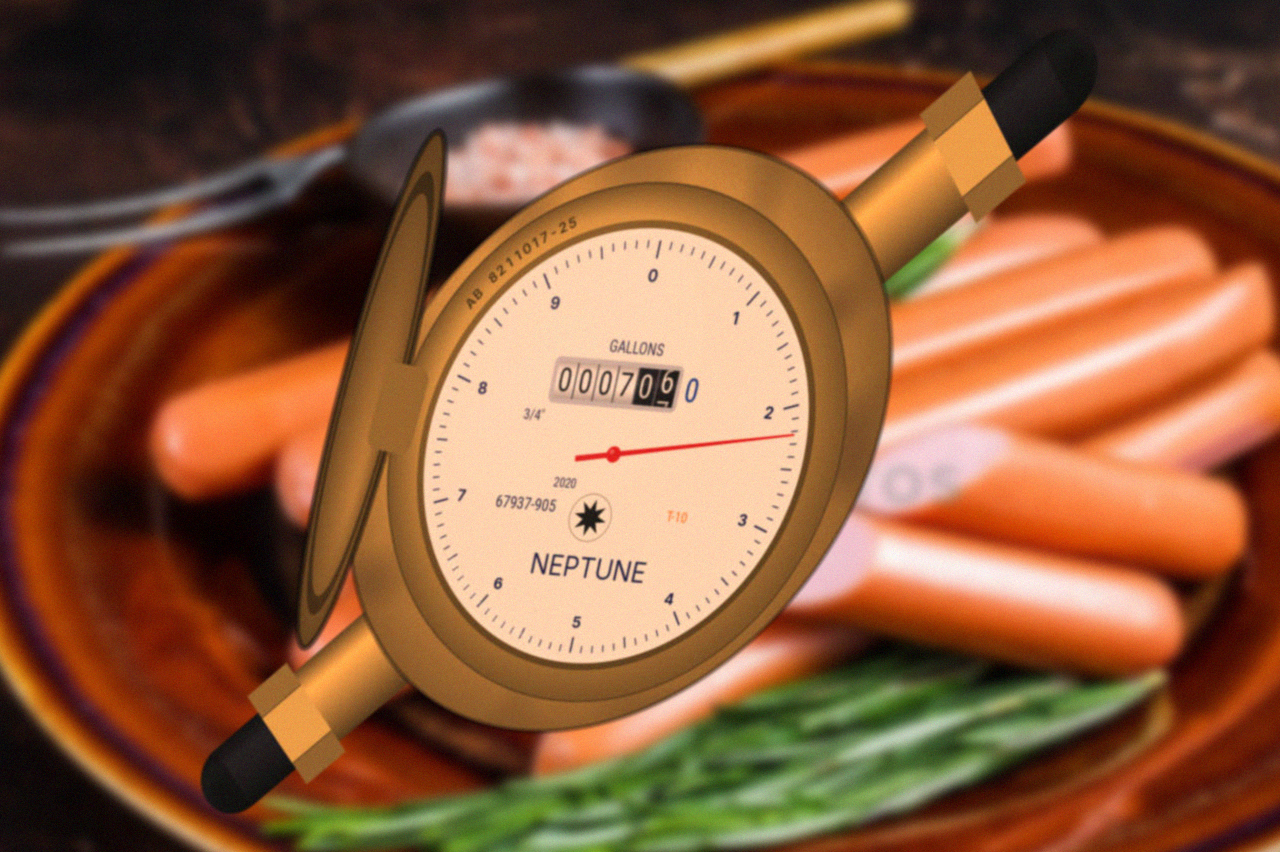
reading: gal 7062.2
